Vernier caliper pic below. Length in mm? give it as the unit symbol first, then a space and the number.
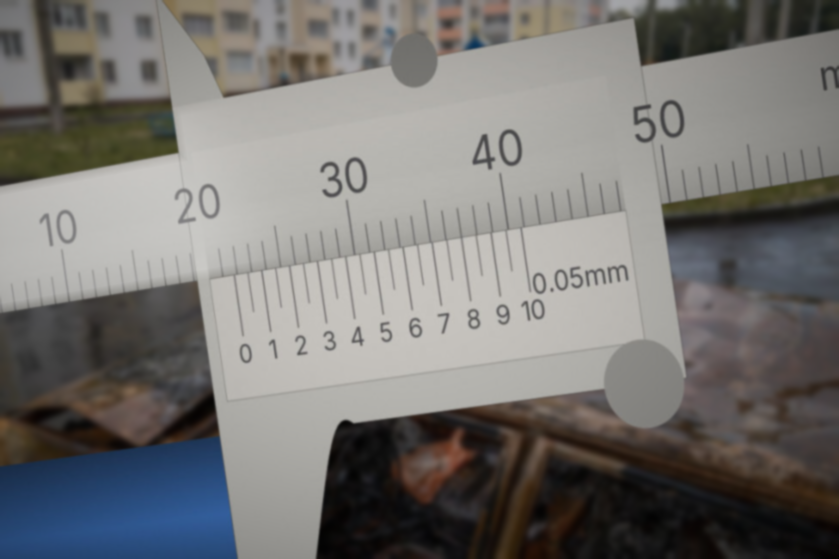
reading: mm 21.8
